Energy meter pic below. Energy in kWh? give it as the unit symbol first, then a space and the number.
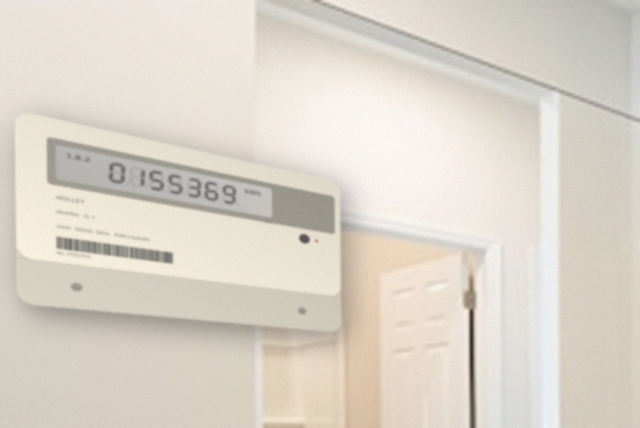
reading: kWh 155369
